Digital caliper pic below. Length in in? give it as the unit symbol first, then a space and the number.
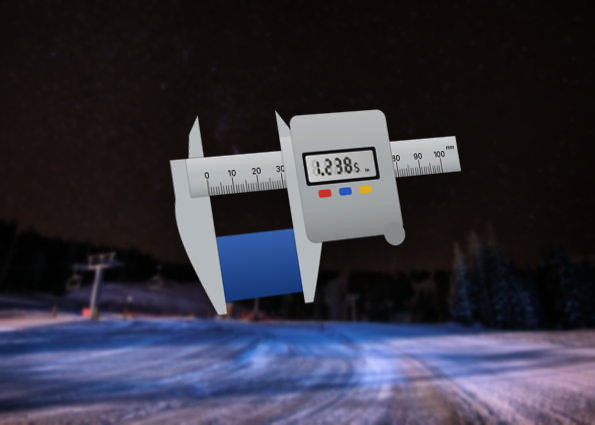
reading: in 1.2385
